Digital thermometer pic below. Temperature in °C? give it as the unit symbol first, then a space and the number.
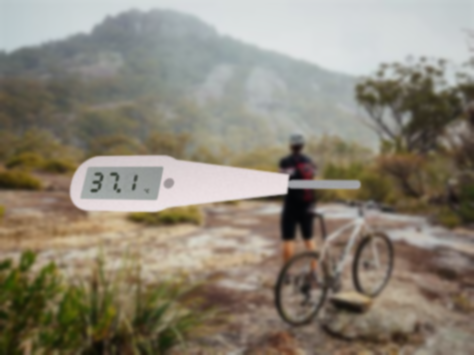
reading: °C 37.1
